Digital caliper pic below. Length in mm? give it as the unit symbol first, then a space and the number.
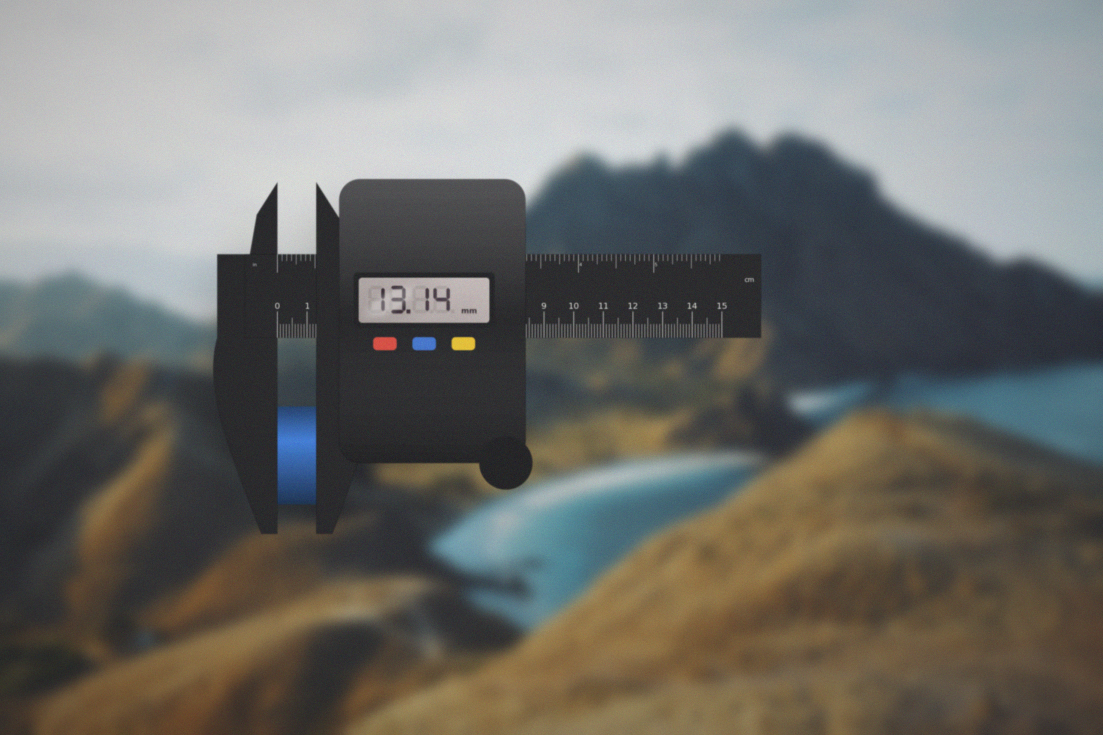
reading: mm 13.14
